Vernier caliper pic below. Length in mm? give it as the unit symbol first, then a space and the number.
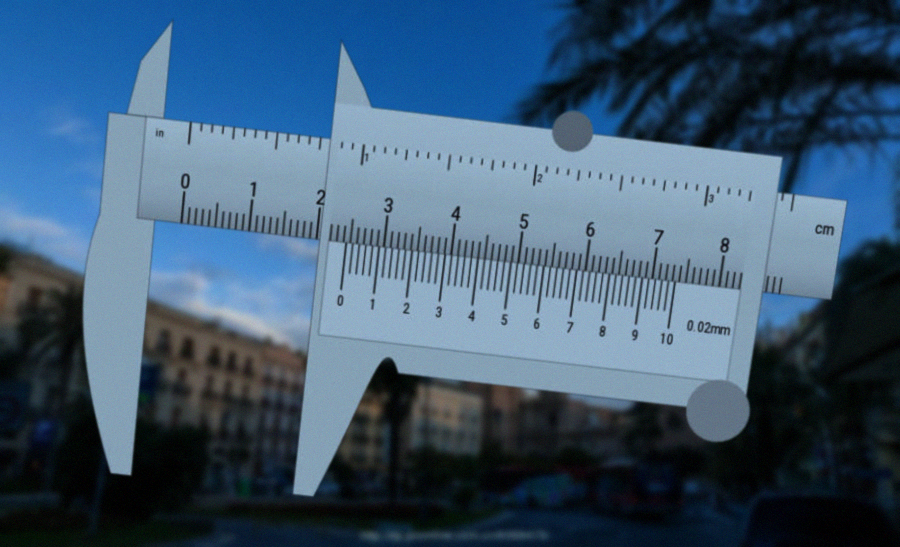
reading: mm 24.4
